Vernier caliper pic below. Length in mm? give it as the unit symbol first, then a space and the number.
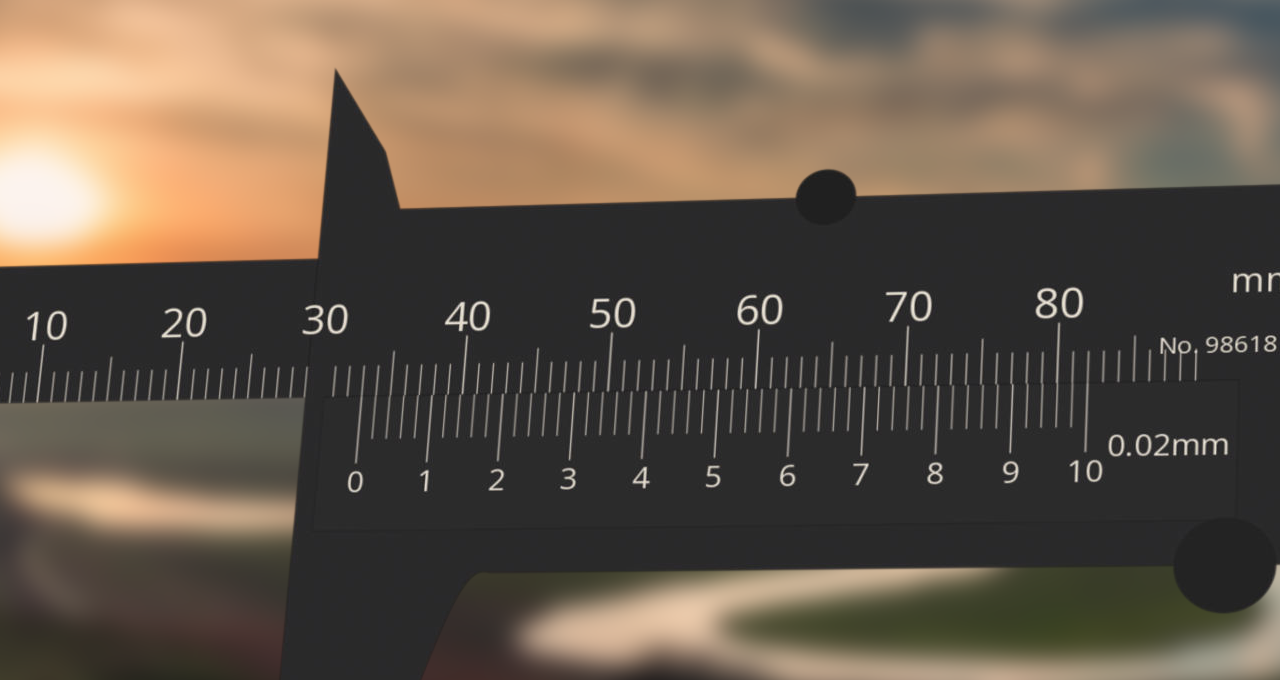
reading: mm 33.0
